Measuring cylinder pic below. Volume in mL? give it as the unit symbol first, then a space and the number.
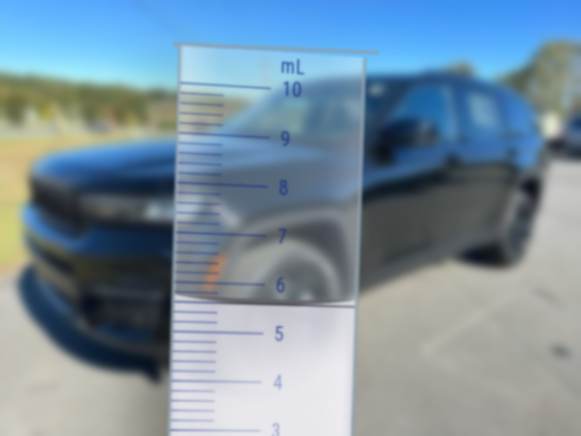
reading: mL 5.6
